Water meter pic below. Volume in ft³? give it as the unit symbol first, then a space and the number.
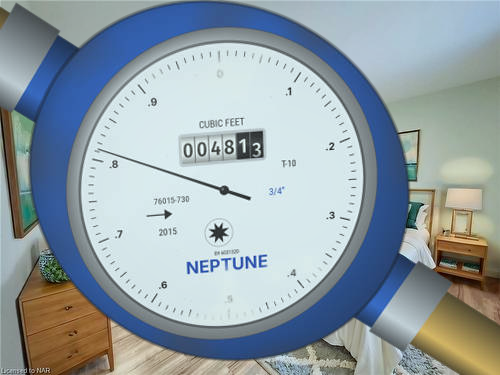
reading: ft³ 4812.81
